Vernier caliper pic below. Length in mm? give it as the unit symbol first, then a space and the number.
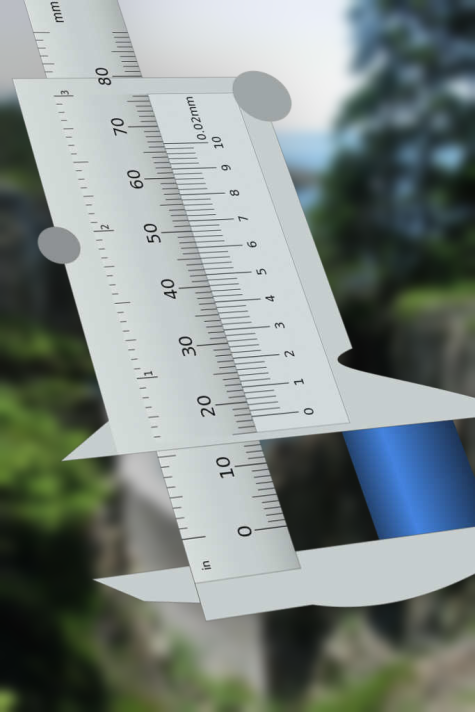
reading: mm 17.6
